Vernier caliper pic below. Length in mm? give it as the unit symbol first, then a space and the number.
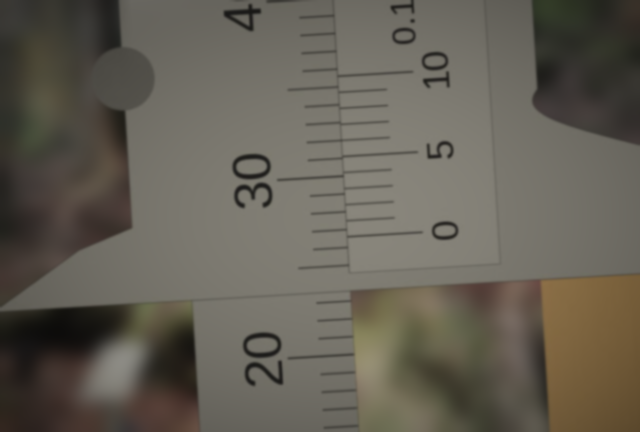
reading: mm 26.6
